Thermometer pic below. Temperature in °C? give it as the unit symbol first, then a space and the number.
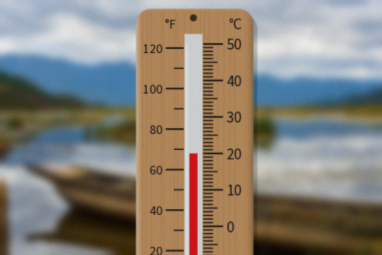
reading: °C 20
